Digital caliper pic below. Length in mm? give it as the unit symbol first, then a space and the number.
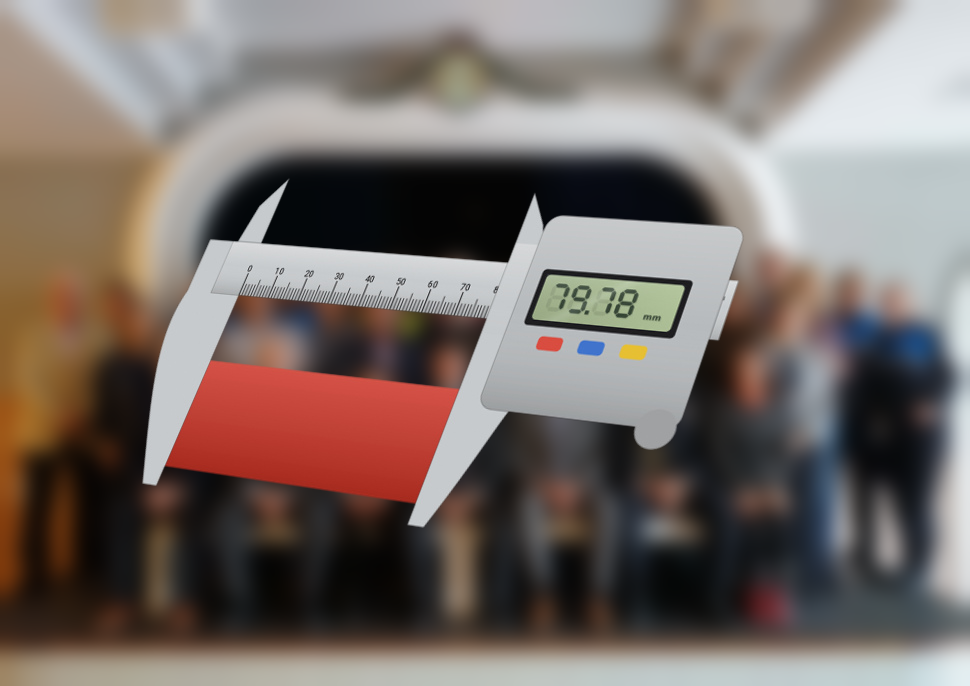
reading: mm 79.78
